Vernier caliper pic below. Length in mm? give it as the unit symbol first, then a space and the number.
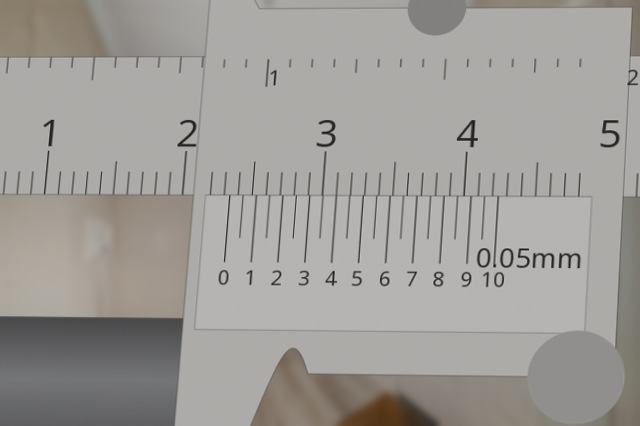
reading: mm 23.4
